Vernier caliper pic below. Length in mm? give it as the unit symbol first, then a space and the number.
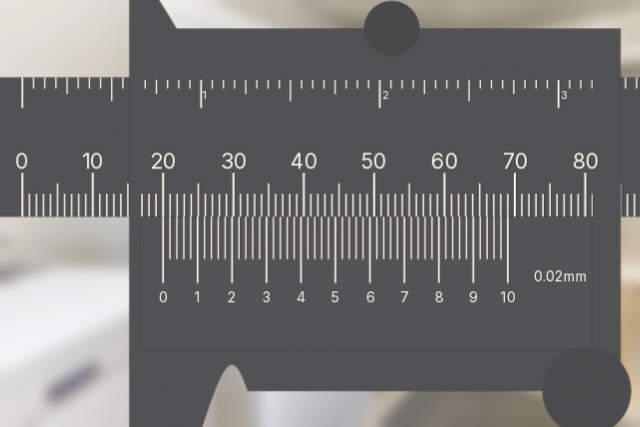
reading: mm 20.0
